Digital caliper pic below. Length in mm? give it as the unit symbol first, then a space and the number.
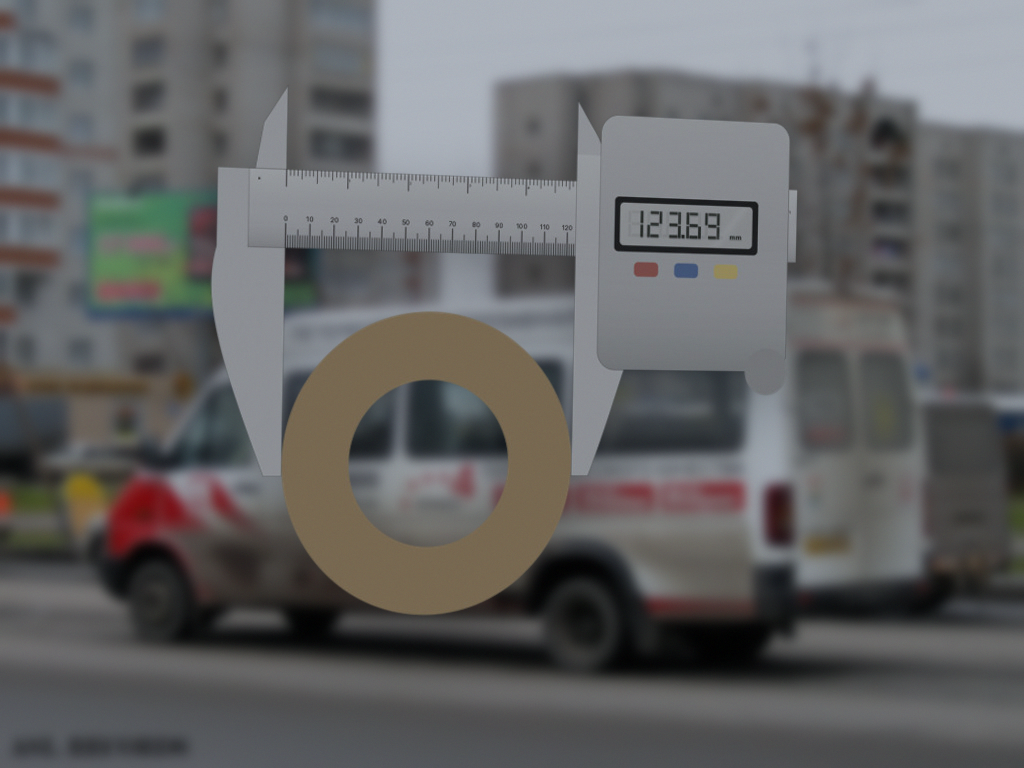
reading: mm 123.69
